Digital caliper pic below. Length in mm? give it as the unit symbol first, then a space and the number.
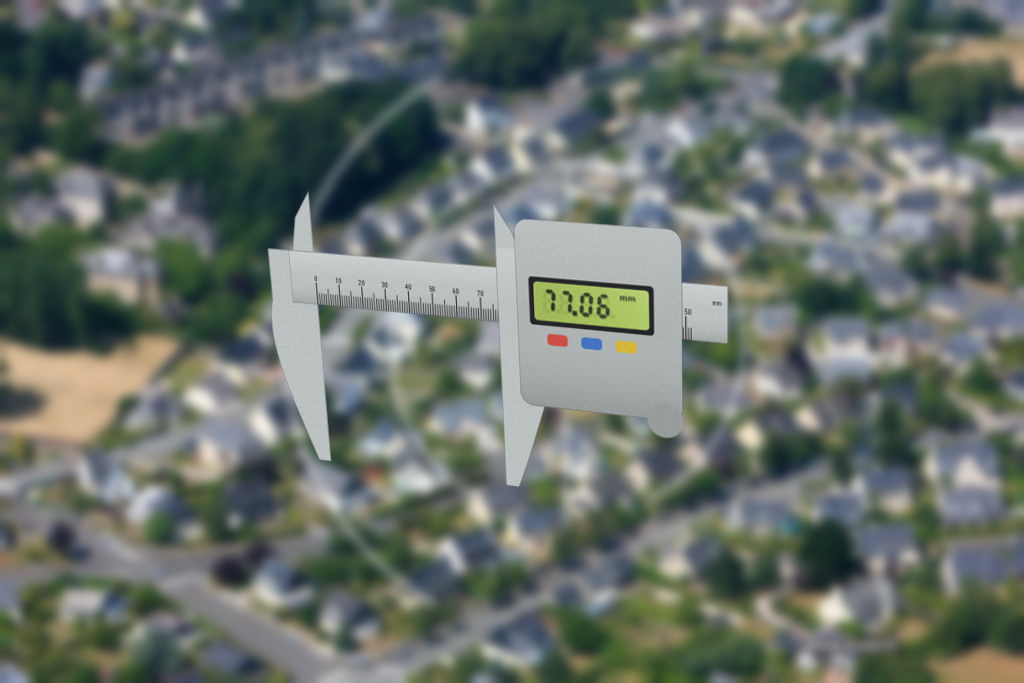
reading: mm 77.06
